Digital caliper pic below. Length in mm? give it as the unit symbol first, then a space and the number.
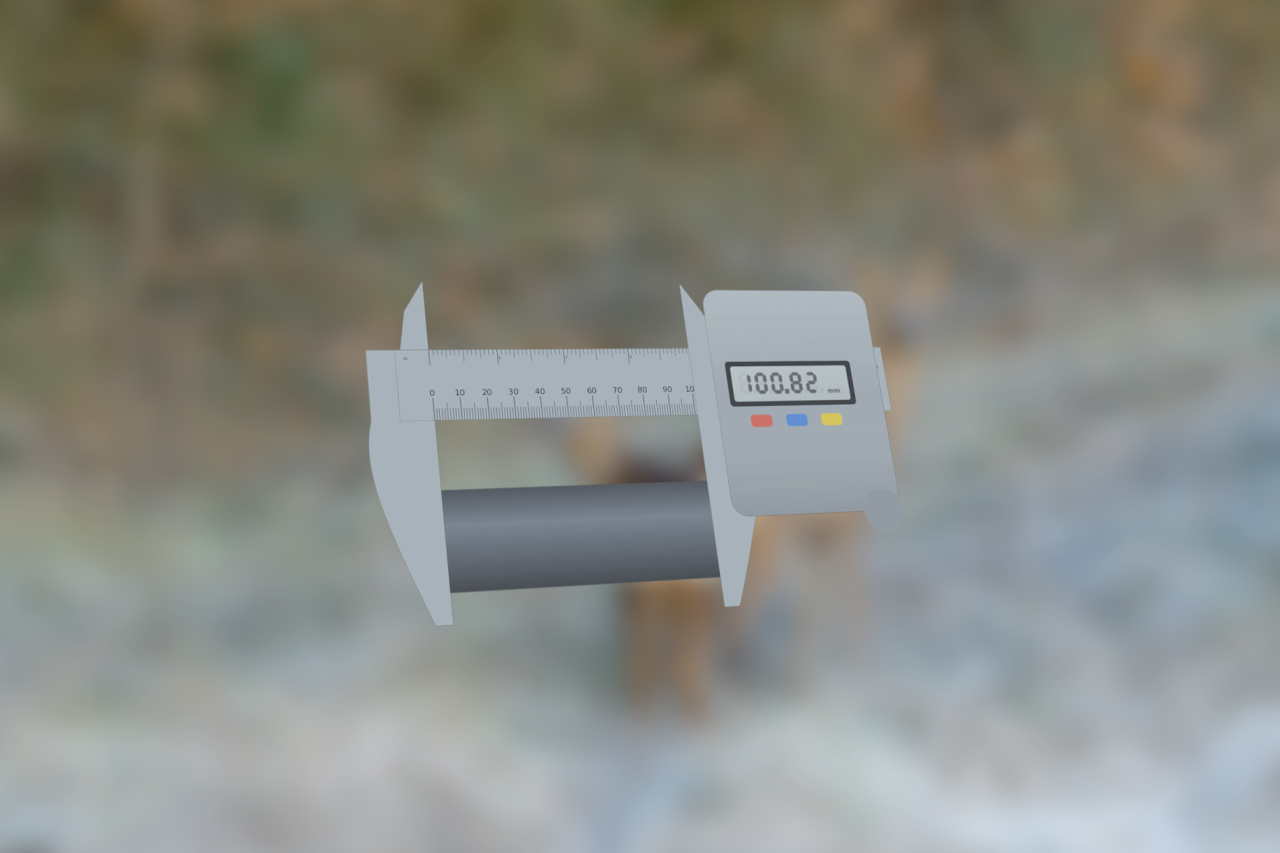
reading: mm 100.82
